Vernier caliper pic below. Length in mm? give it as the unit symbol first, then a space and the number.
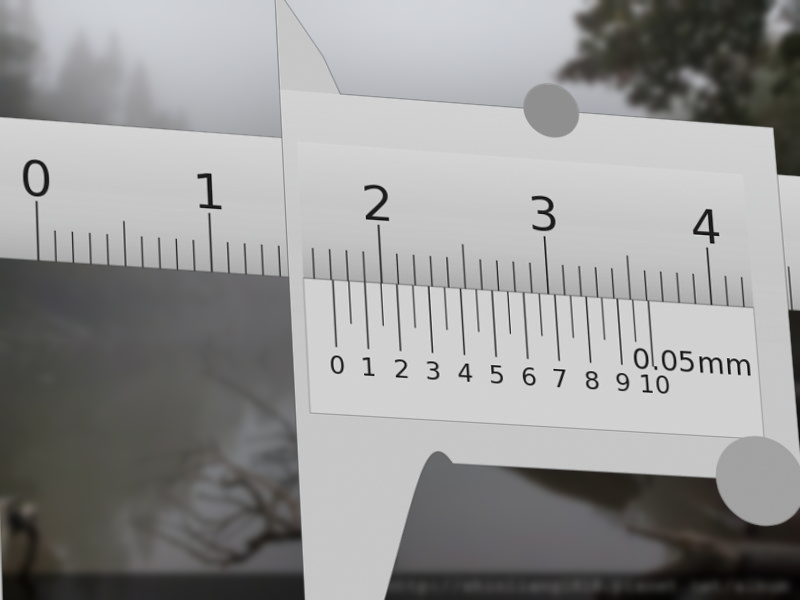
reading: mm 17.1
